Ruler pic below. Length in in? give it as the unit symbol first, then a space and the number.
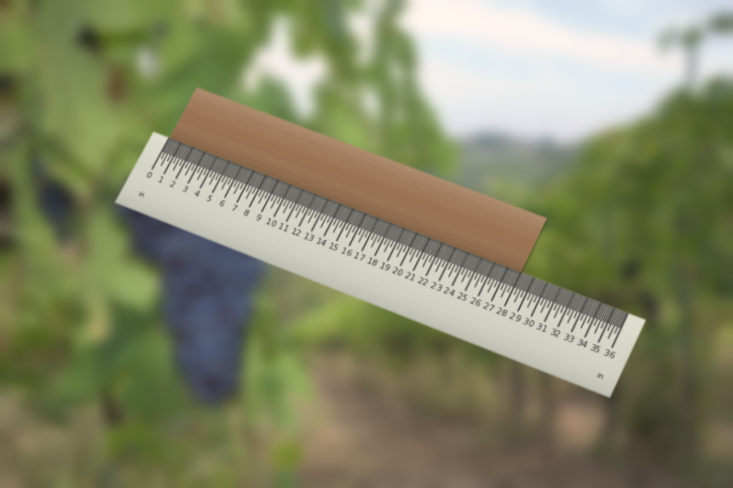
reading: in 28
